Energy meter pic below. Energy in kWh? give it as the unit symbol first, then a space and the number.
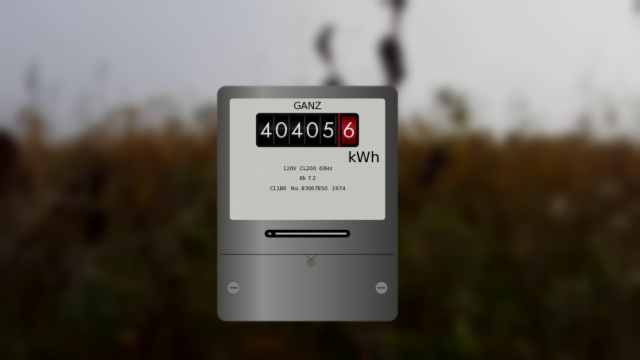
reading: kWh 40405.6
